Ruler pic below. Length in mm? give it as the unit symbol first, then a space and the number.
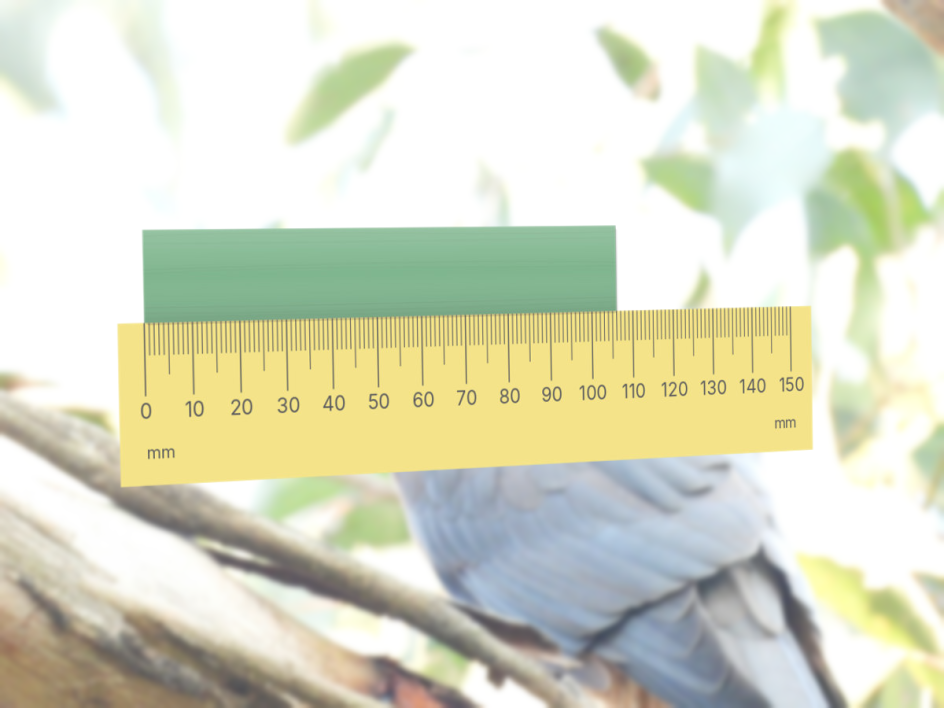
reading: mm 106
